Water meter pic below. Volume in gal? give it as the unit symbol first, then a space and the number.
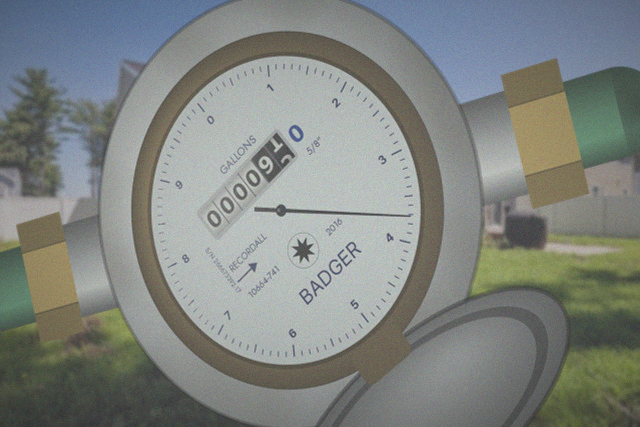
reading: gal 913.7
